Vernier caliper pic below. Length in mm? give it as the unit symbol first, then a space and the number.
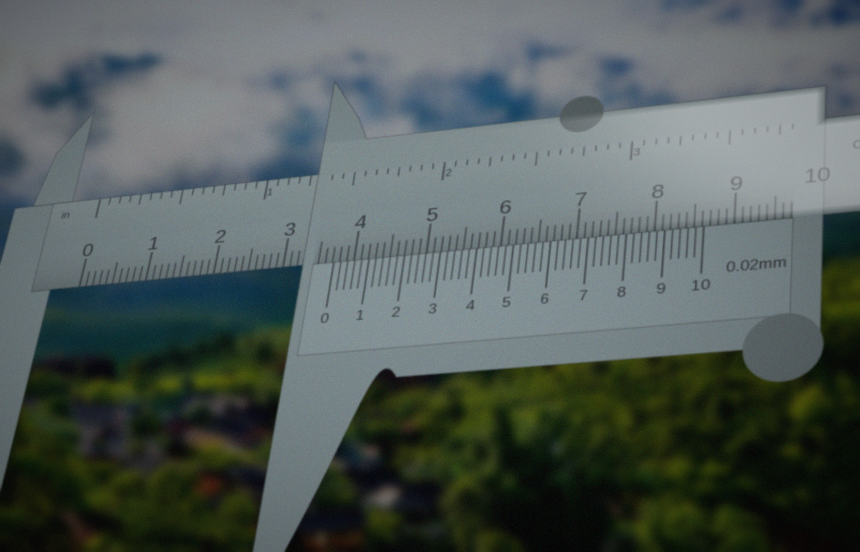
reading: mm 37.2
